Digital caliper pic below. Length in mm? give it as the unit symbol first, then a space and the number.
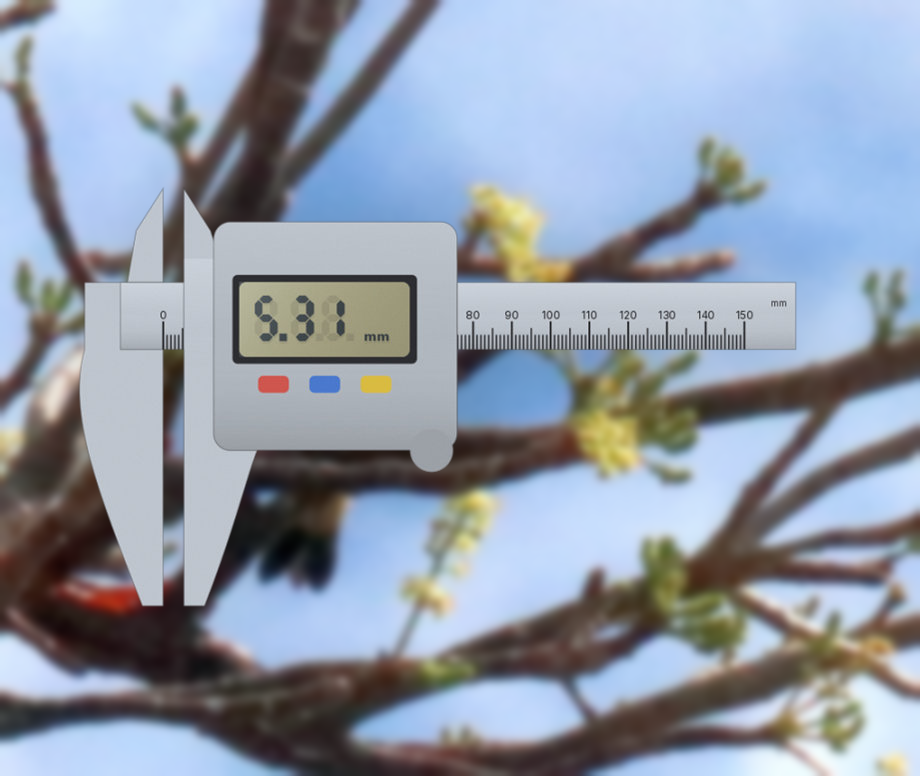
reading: mm 5.31
